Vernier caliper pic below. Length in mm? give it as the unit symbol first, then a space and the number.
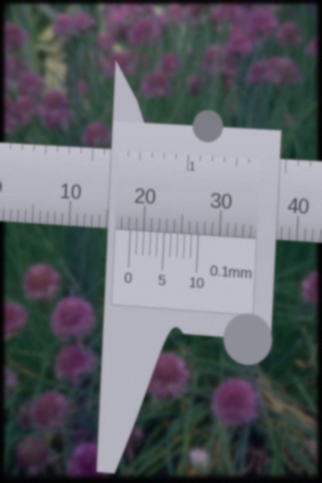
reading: mm 18.2
